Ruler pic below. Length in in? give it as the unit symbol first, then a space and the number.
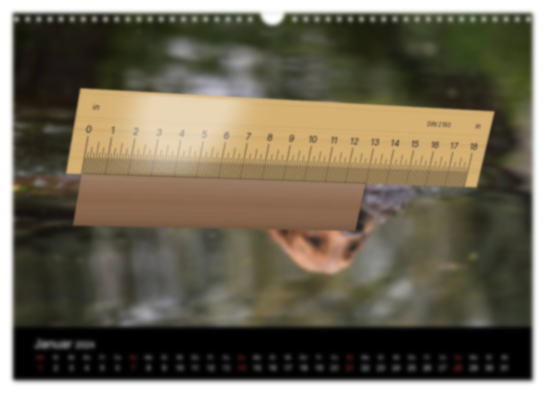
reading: in 13
